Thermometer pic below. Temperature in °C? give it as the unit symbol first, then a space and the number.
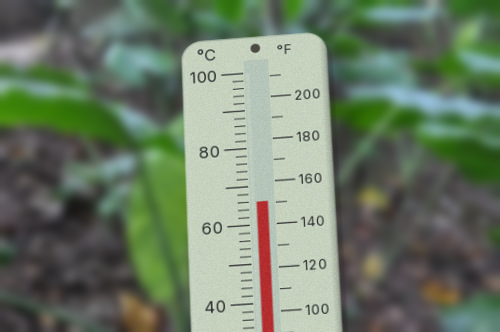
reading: °C 66
